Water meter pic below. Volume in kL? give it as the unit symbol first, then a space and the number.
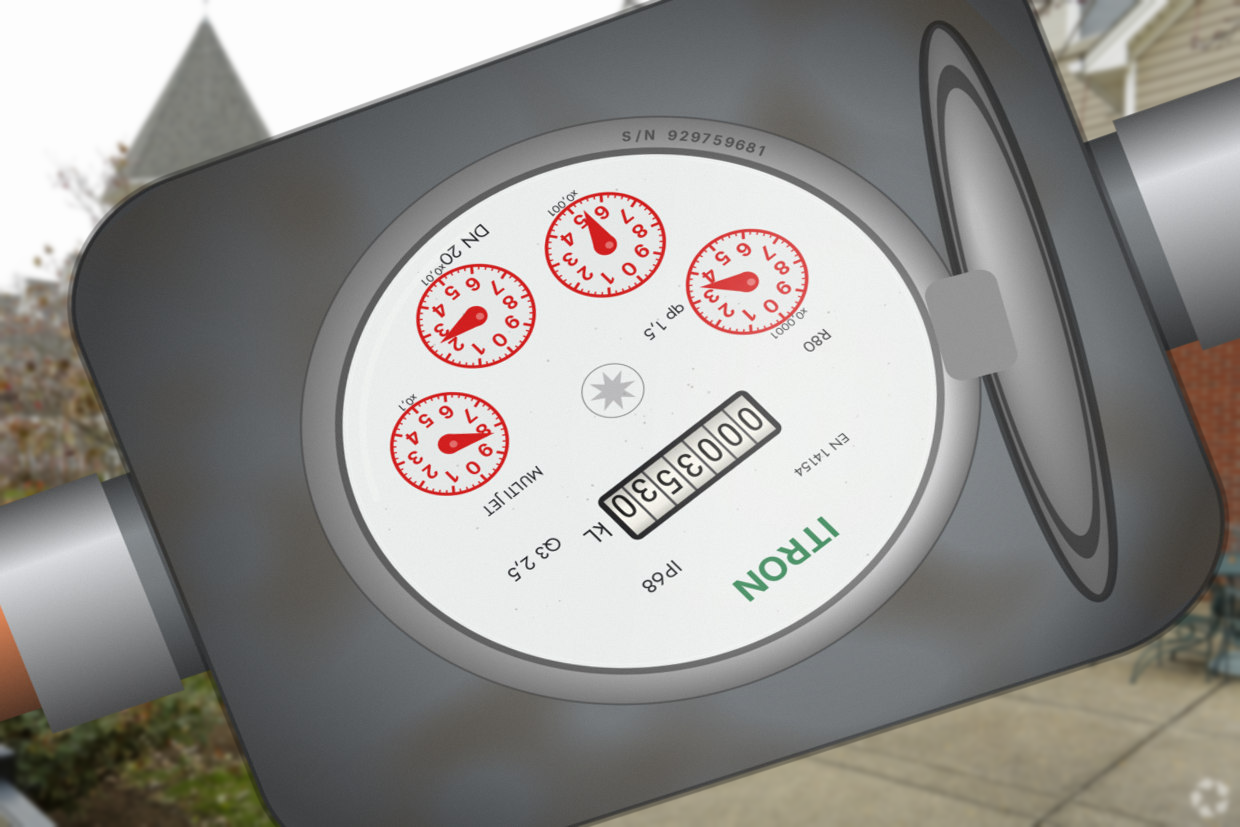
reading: kL 3529.8253
